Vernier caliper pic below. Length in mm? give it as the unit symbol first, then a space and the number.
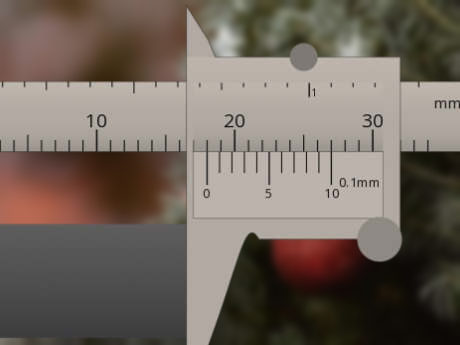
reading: mm 18.0
